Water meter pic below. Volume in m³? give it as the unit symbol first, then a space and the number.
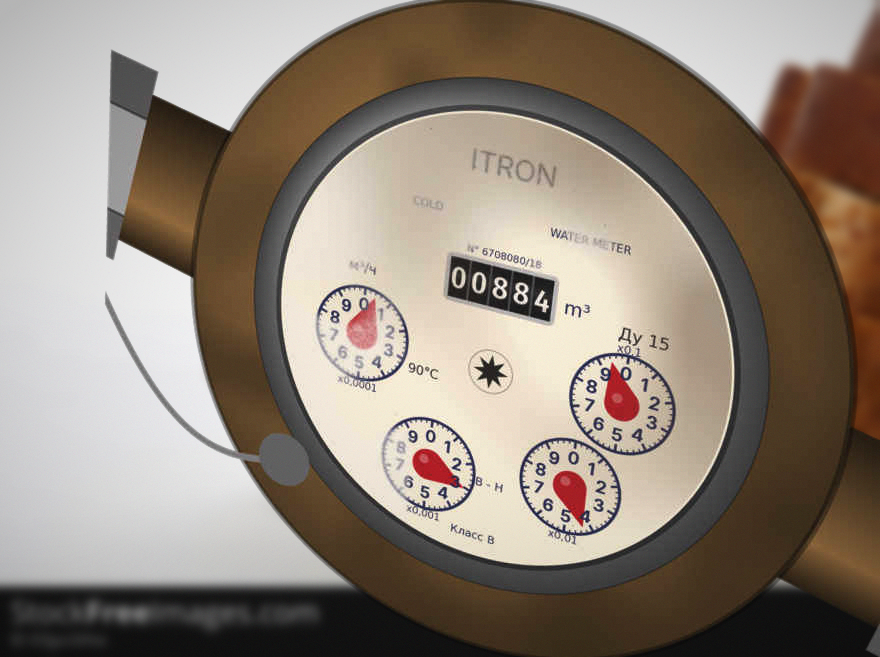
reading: m³ 883.9430
